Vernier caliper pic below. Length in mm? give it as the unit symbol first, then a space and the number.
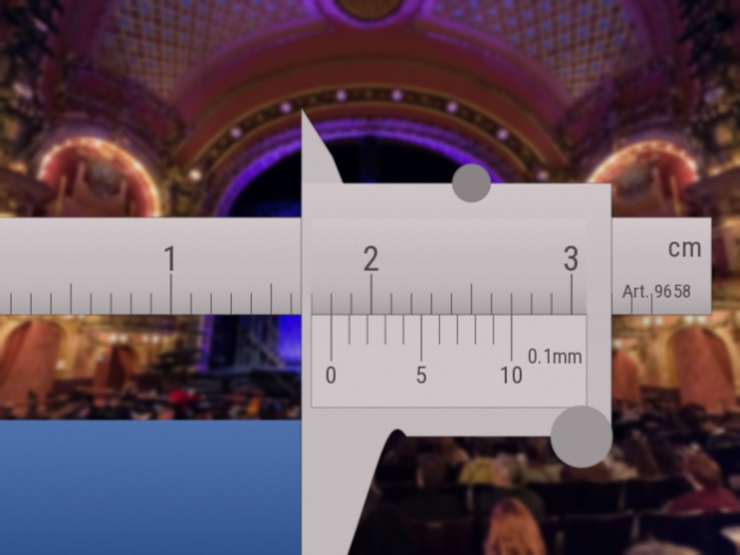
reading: mm 18.0
